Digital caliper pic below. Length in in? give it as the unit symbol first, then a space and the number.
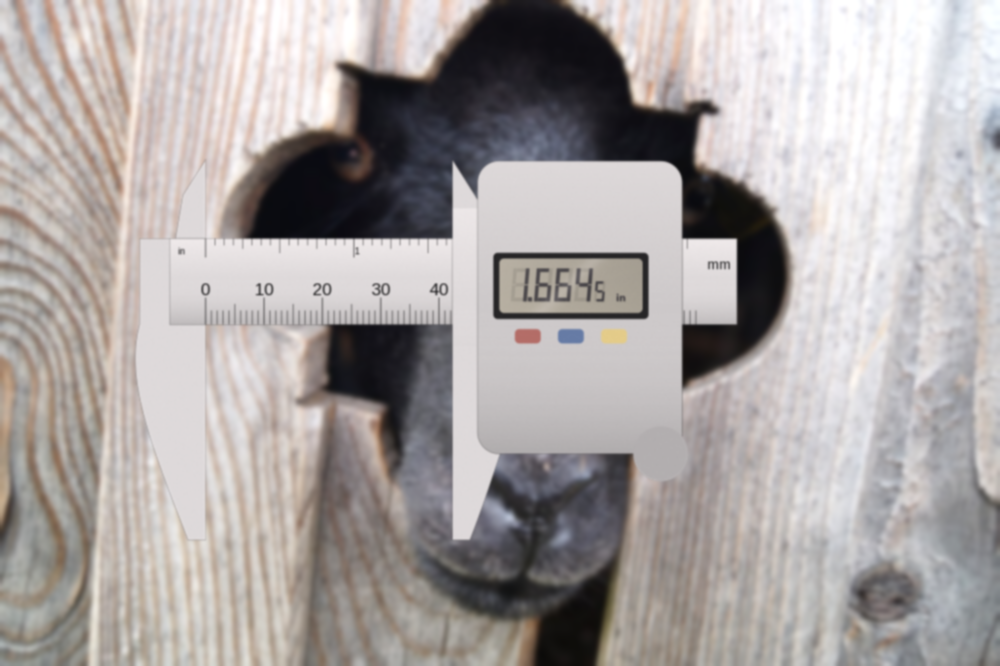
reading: in 1.6645
